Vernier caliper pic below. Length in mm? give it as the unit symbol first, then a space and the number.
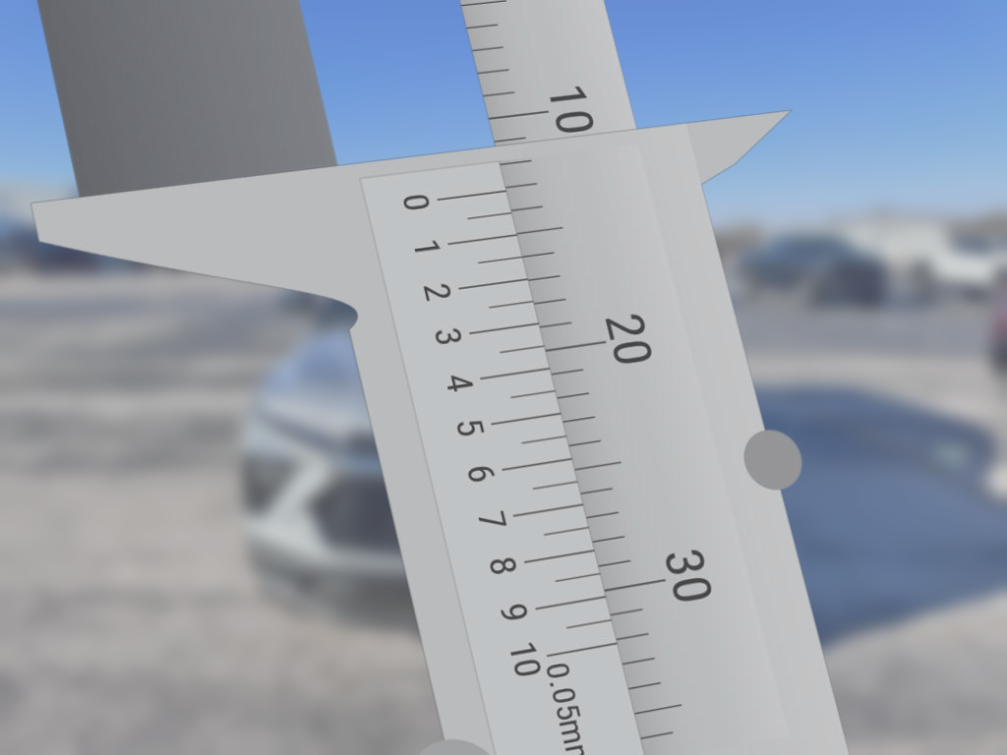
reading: mm 13.15
